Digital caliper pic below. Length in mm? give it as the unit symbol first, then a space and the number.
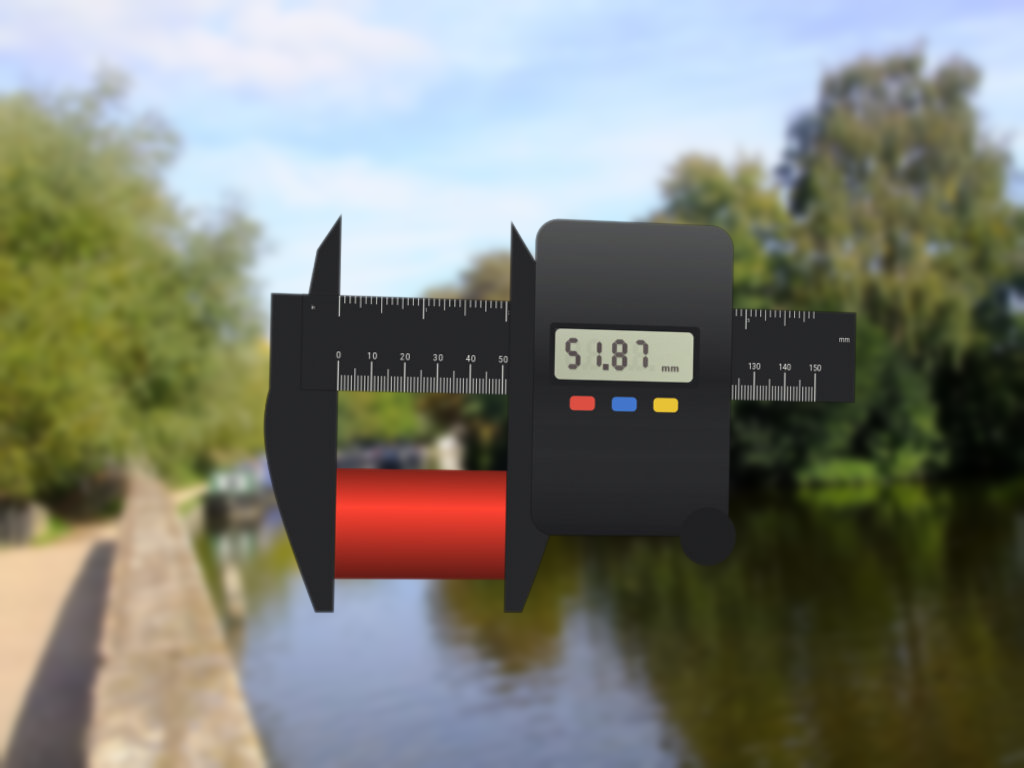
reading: mm 51.87
